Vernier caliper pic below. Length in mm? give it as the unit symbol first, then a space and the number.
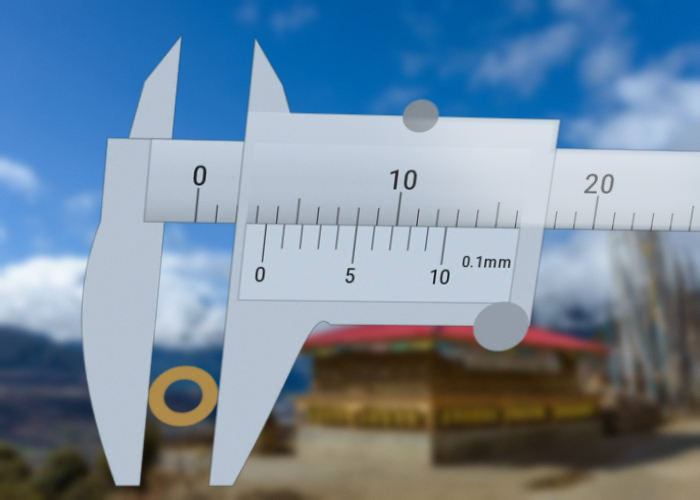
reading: mm 3.5
